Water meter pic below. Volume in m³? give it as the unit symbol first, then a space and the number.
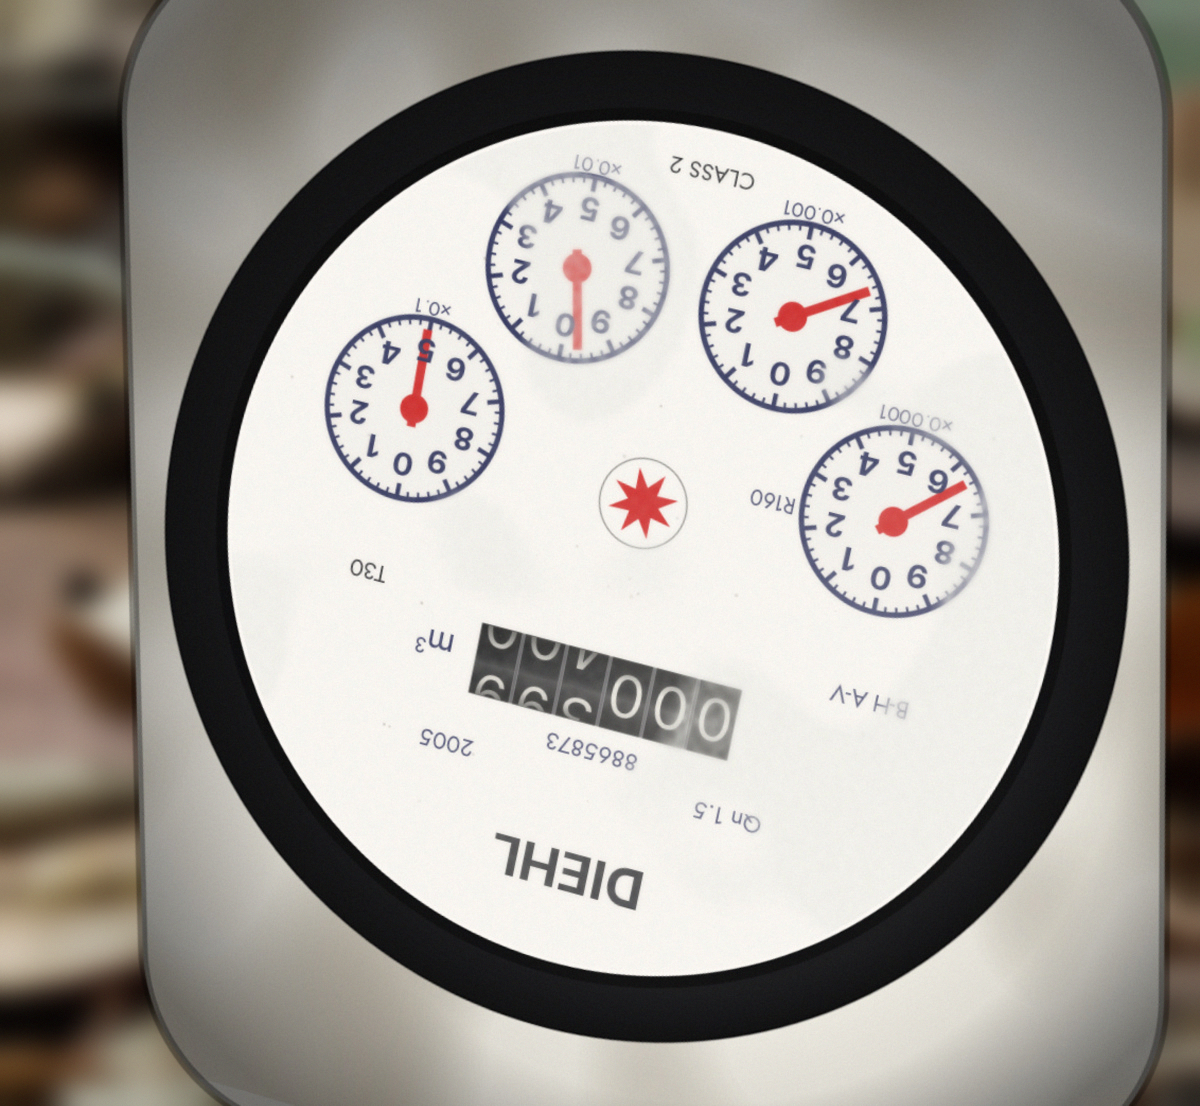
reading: m³ 399.4966
